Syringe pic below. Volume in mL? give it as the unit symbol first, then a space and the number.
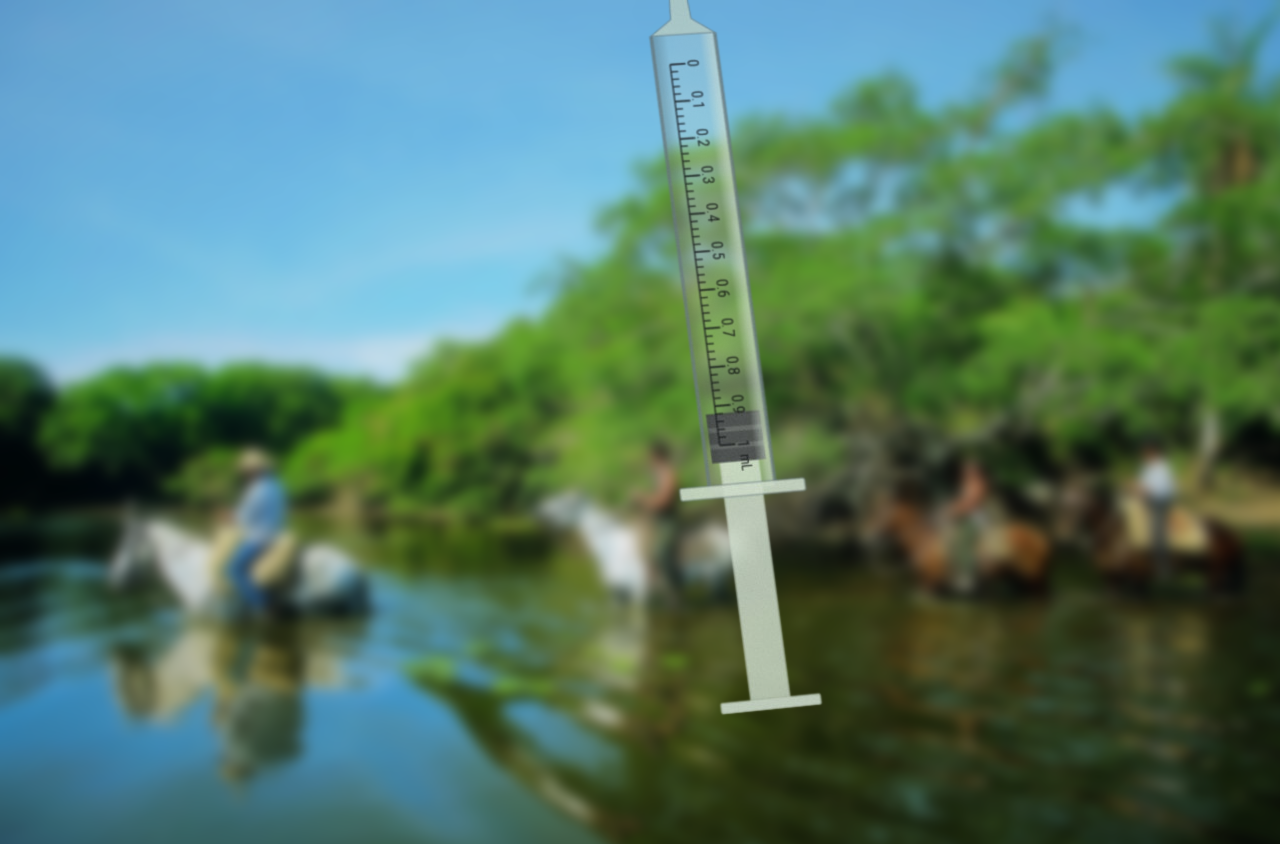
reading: mL 0.92
